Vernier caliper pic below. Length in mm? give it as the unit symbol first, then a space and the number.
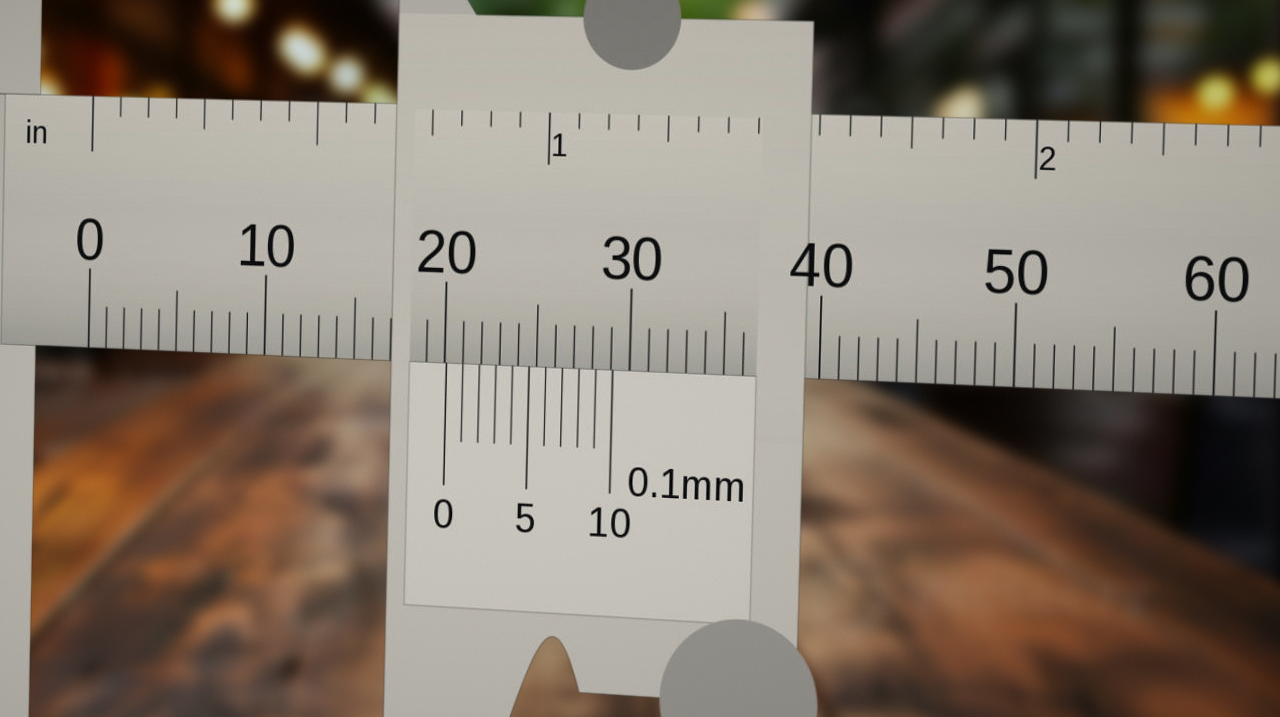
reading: mm 20.1
